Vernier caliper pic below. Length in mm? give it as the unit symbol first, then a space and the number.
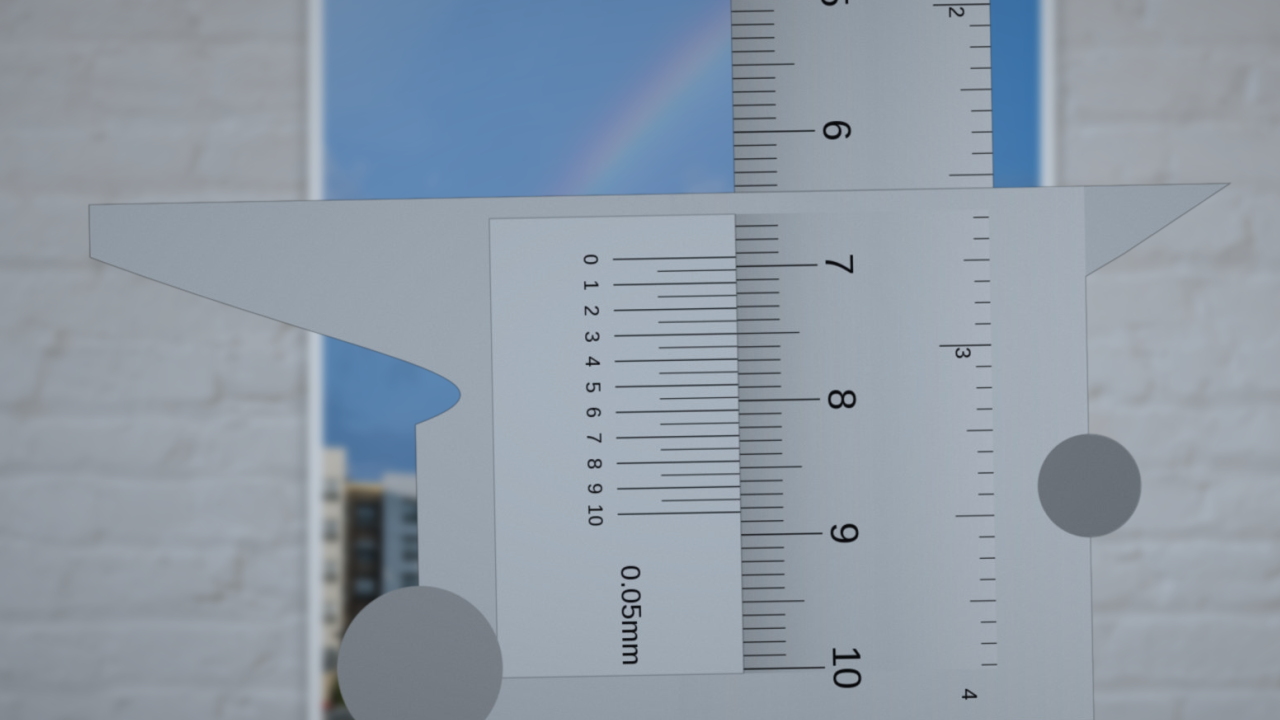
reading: mm 69.3
